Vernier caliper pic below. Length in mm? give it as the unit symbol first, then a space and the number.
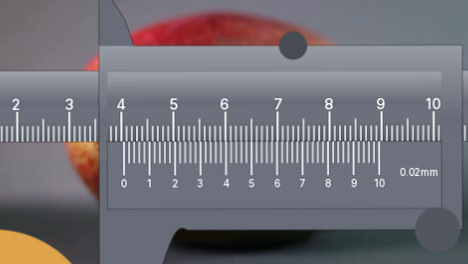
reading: mm 40.5
